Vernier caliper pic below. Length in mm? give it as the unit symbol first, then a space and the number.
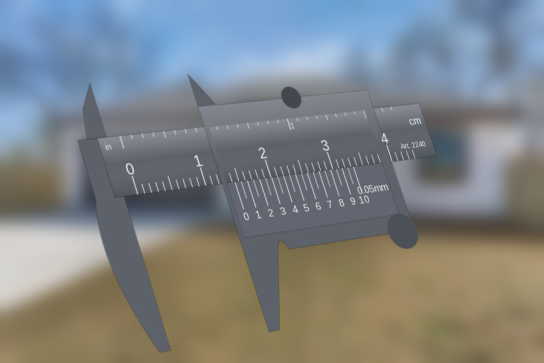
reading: mm 14.4
